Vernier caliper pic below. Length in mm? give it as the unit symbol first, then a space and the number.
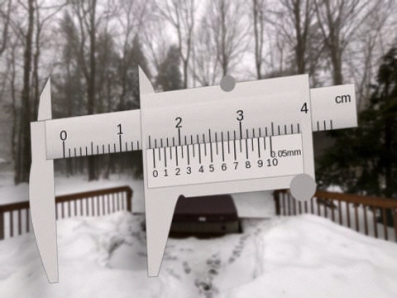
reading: mm 15.6
